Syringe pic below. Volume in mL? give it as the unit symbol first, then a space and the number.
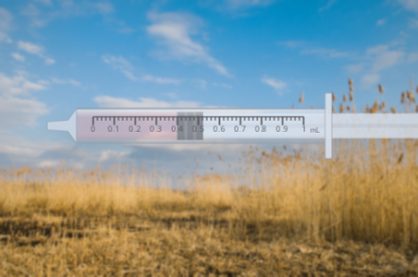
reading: mL 0.4
